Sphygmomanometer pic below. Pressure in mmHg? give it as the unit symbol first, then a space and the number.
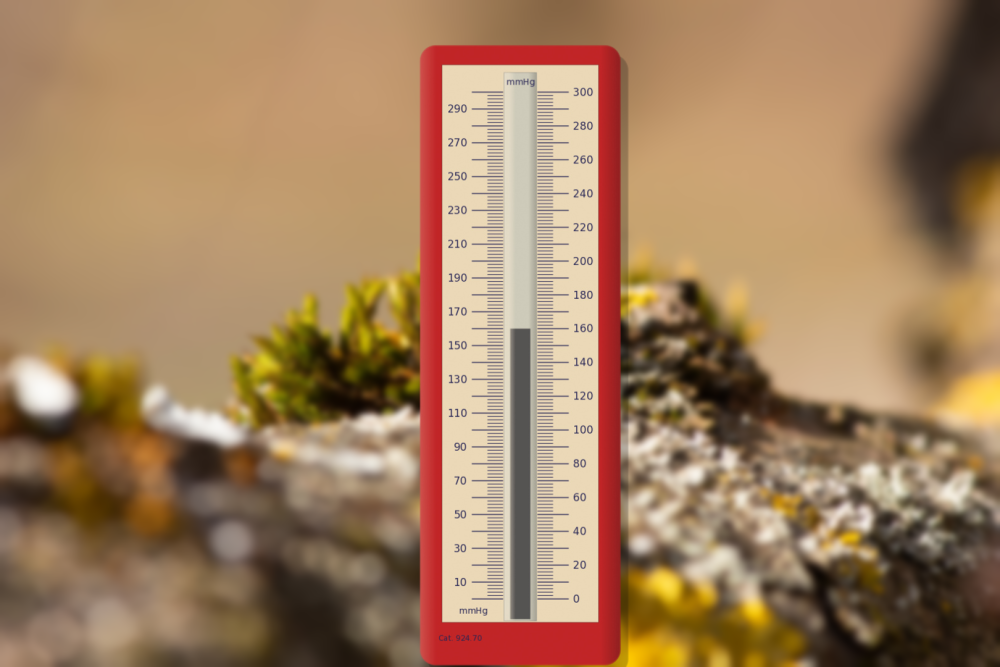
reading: mmHg 160
